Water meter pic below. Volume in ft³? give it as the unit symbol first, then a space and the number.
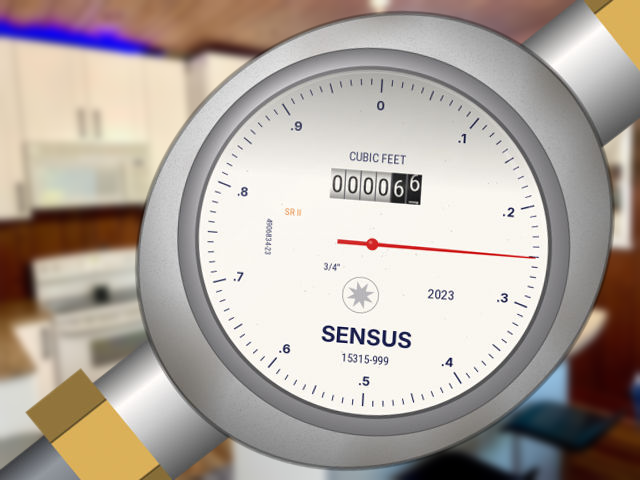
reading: ft³ 66.25
